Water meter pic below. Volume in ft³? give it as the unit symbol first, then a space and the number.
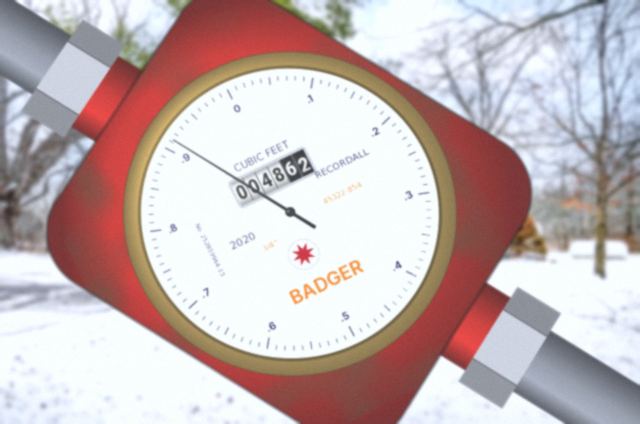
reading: ft³ 4861.91
